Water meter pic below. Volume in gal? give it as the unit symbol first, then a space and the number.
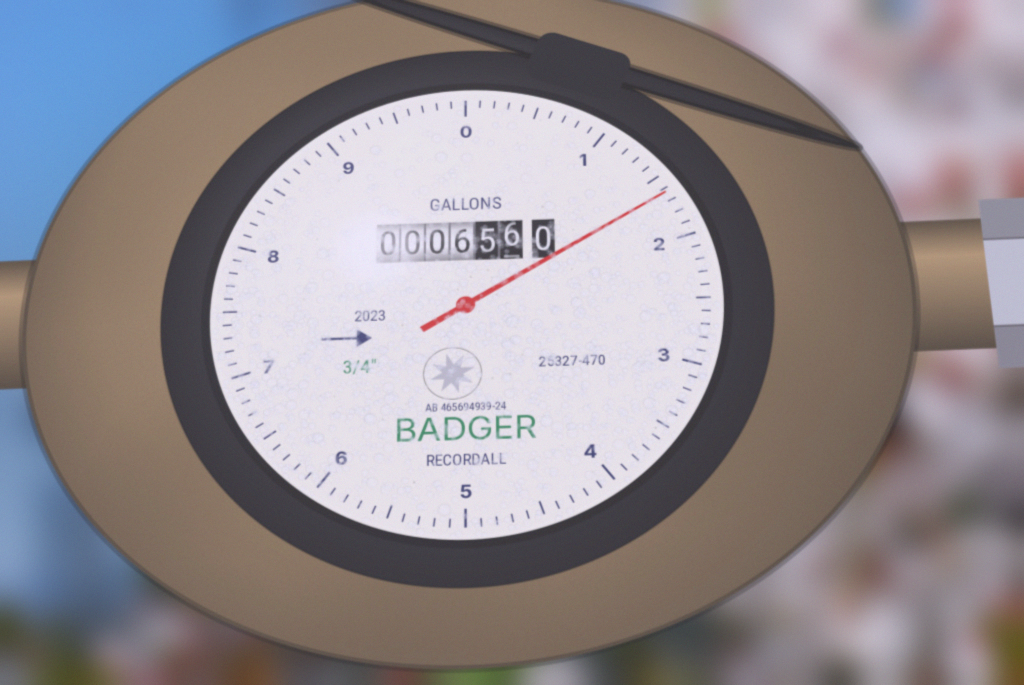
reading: gal 6561.6
